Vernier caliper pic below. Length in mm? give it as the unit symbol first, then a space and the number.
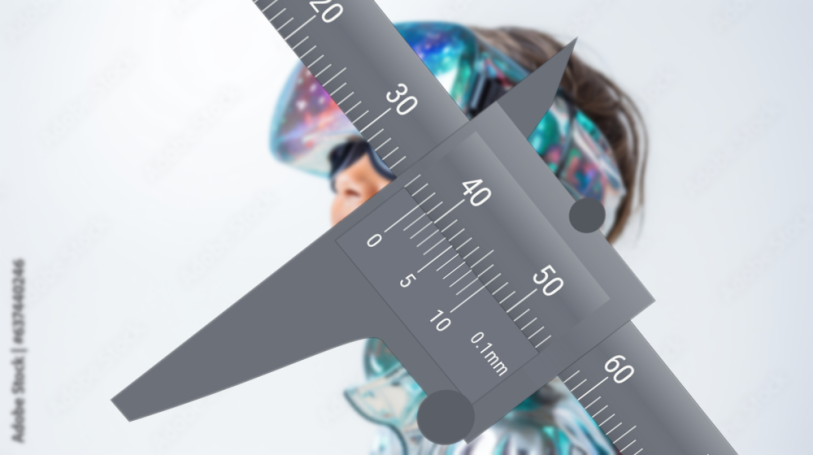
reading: mm 38.0
